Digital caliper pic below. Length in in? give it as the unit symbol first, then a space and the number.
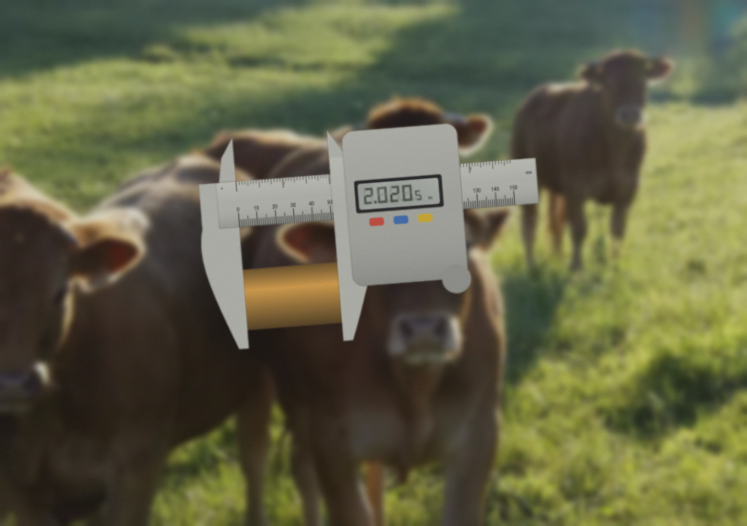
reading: in 2.0205
